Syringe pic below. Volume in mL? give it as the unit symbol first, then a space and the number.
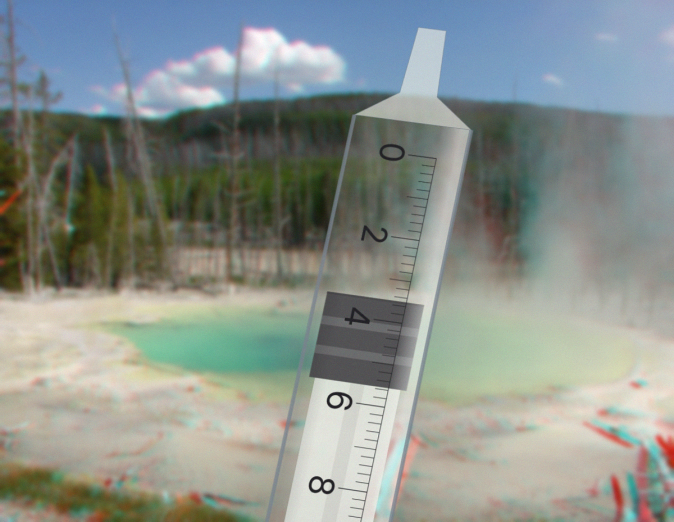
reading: mL 3.5
